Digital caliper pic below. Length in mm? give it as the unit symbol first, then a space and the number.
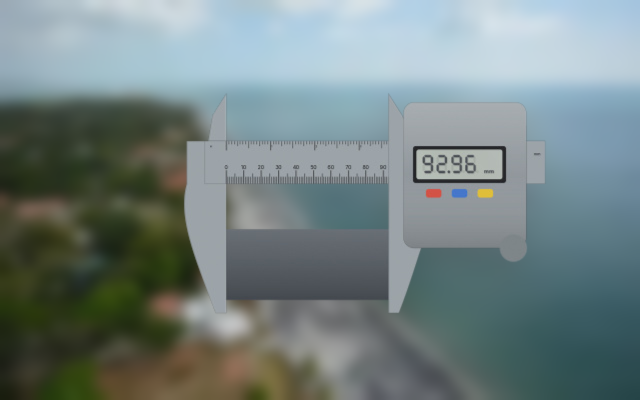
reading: mm 92.96
